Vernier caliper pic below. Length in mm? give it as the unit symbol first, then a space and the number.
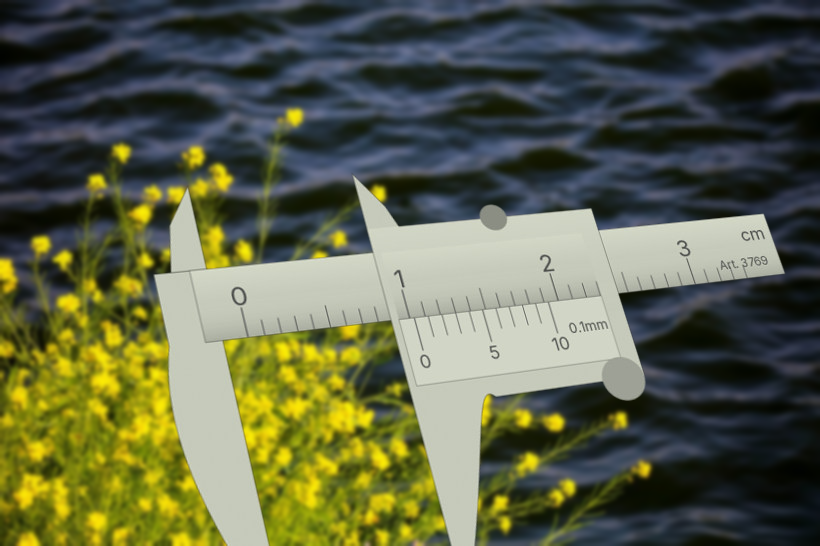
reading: mm 10.3
